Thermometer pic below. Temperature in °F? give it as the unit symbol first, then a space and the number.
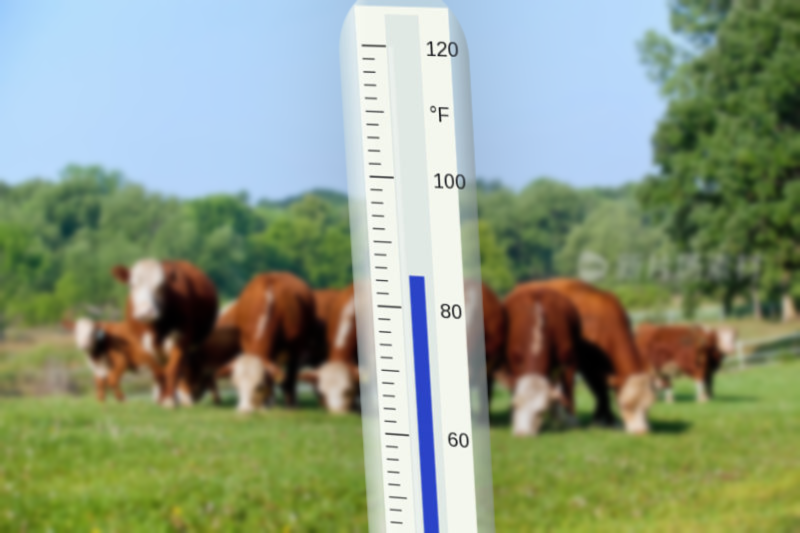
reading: °F 85
